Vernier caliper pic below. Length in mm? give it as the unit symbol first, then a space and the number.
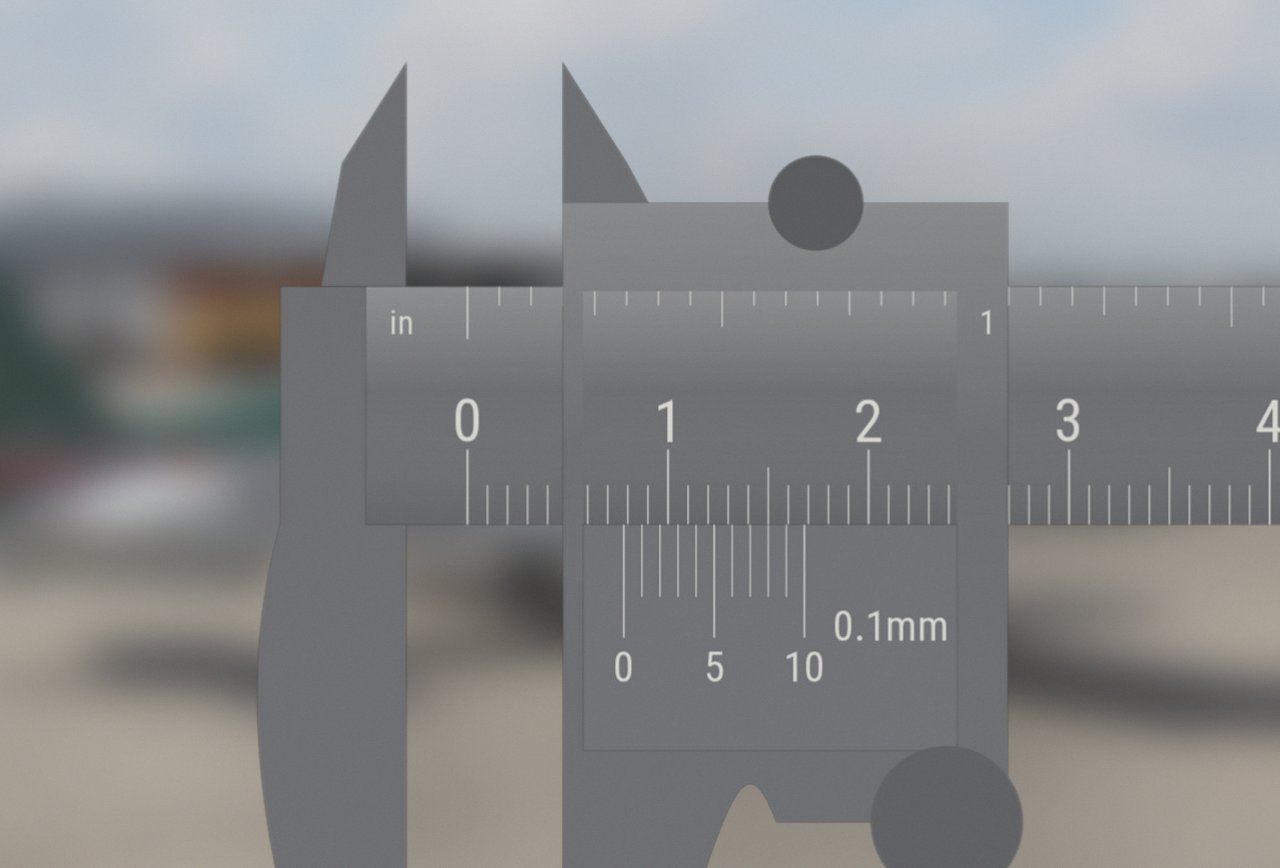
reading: mm 7.8
